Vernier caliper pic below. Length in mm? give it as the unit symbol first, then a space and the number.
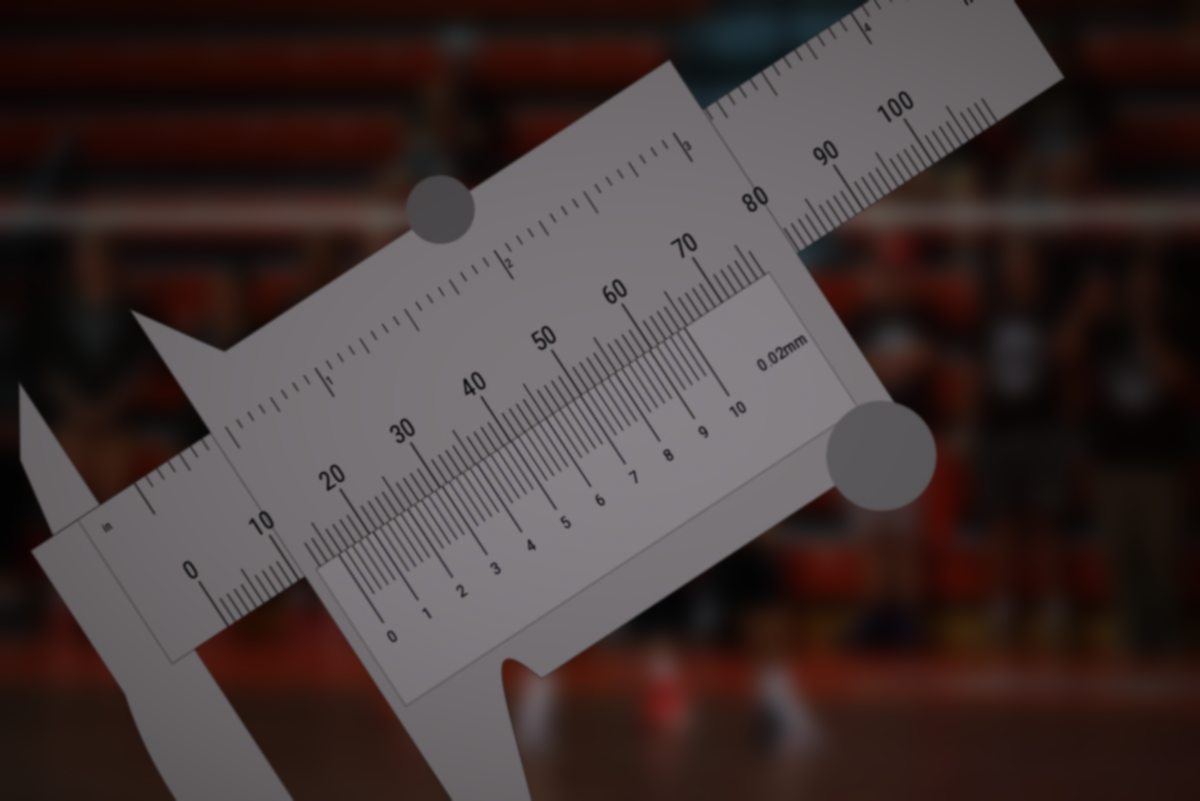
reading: mm 15.6
